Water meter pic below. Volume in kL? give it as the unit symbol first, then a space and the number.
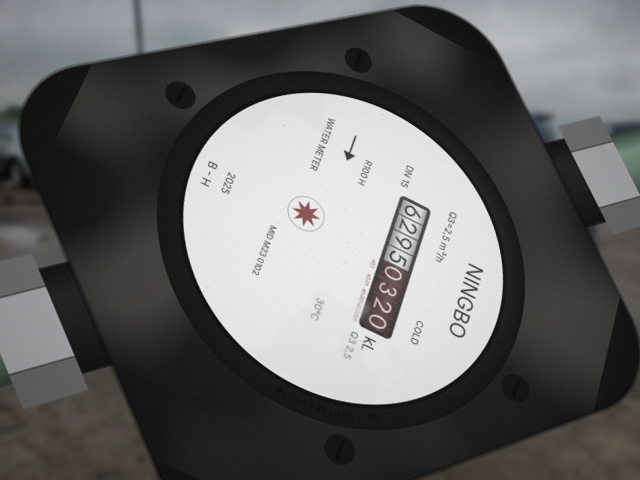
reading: kL 6295.0320
